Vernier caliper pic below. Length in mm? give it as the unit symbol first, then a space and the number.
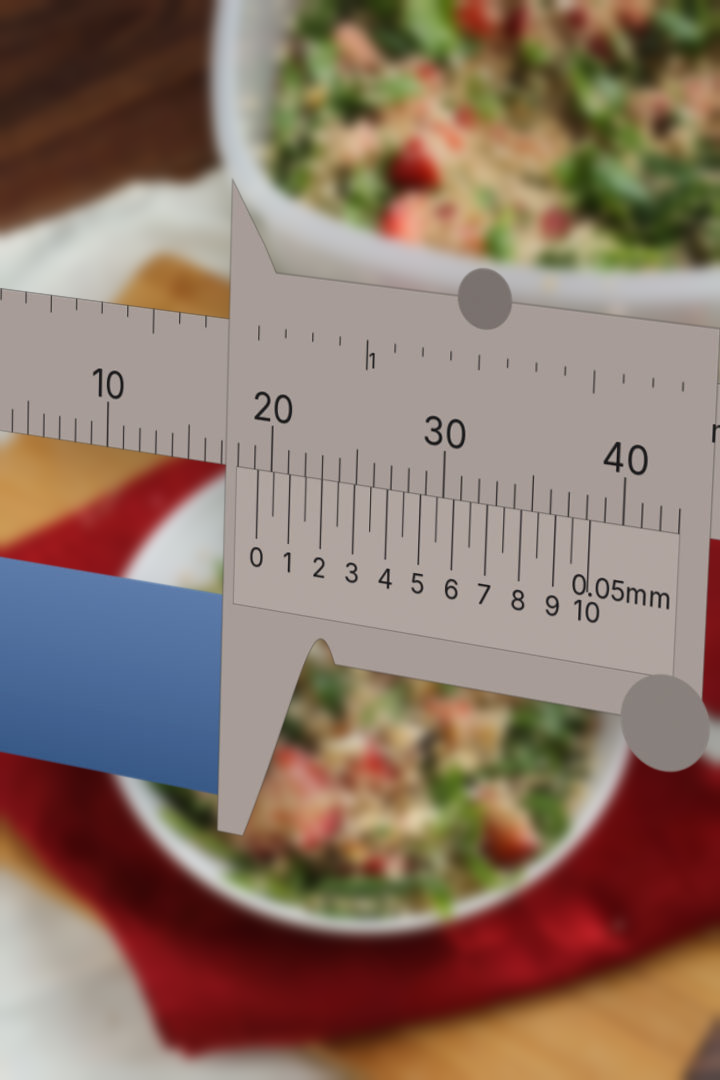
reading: mm 19.2
